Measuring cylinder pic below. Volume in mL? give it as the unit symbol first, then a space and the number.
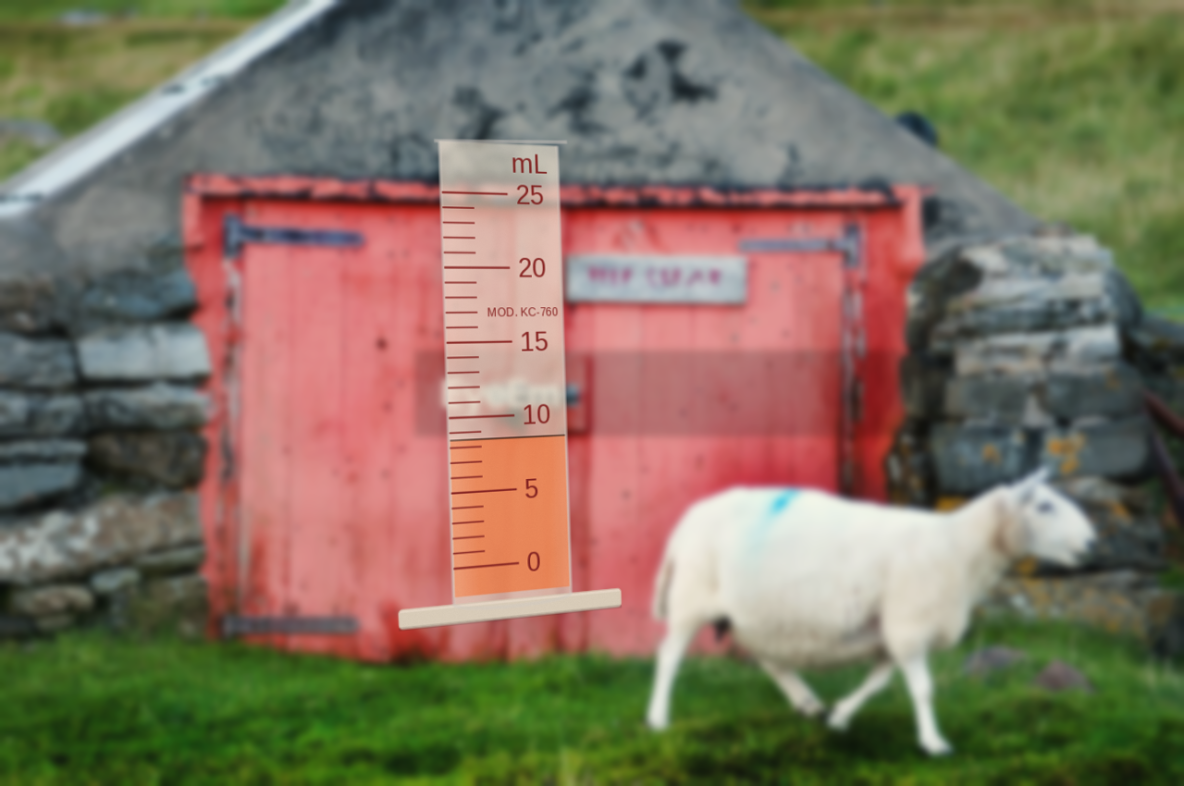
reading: mL 8.5
